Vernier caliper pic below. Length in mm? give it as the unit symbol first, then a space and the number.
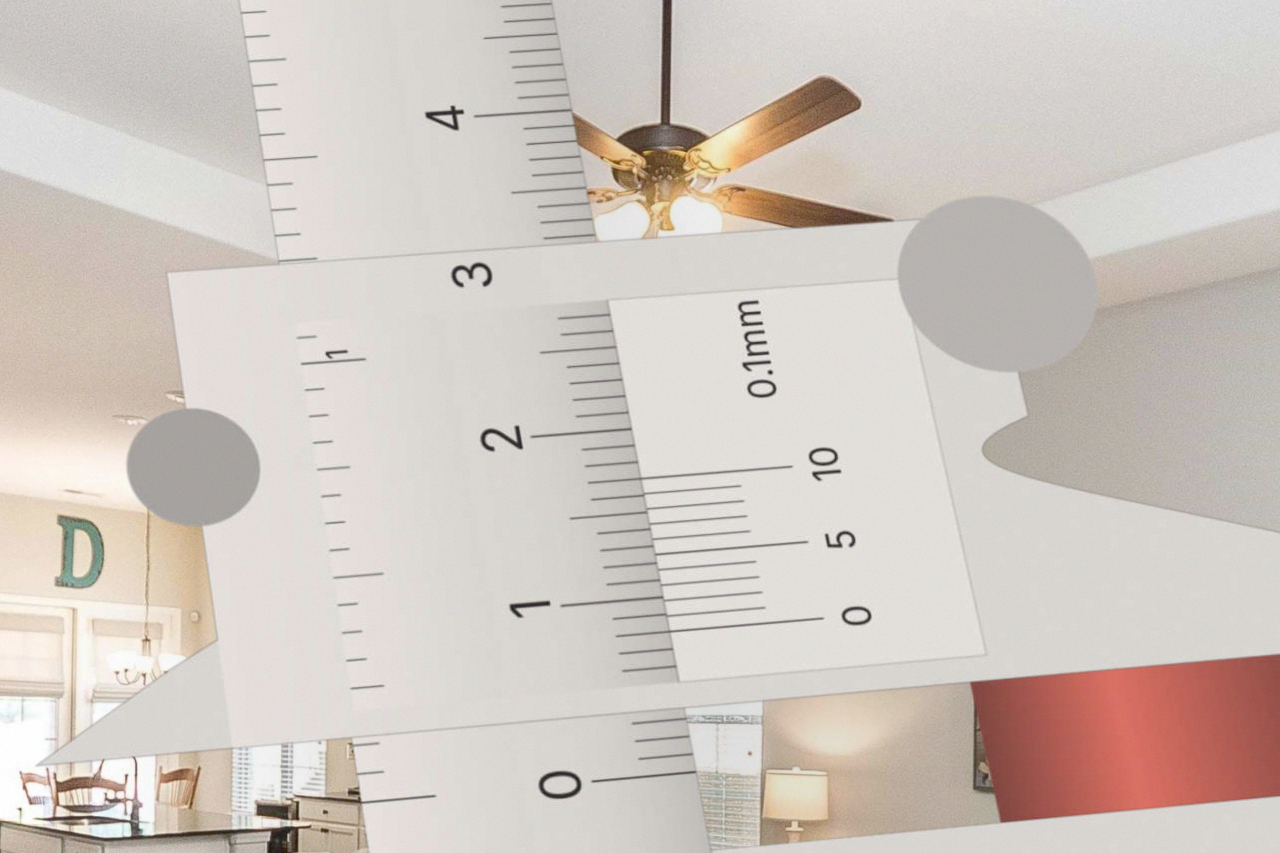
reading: mm 8.0
